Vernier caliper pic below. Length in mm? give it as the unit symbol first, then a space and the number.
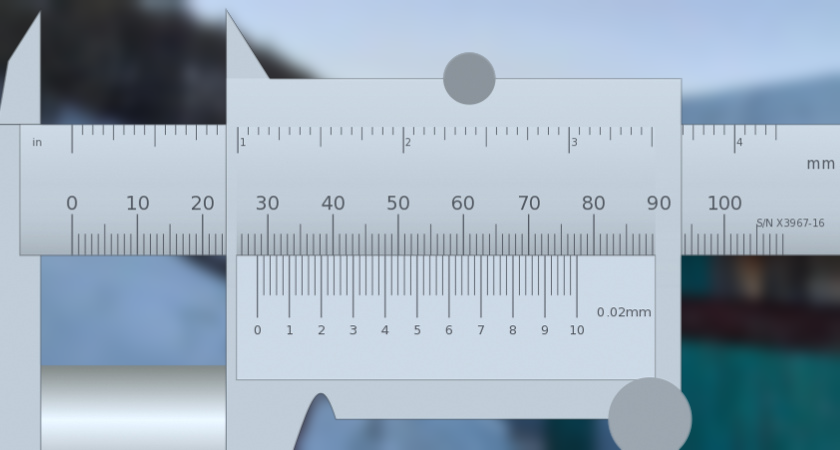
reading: mm 28.4
